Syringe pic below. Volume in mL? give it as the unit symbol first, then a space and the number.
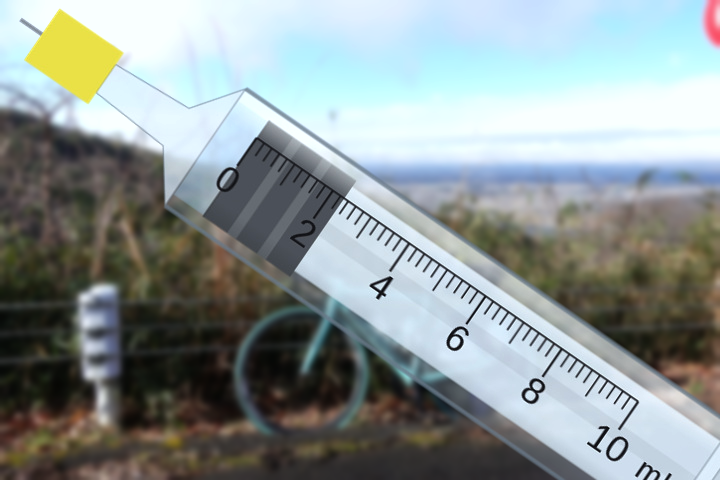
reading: mL 0
